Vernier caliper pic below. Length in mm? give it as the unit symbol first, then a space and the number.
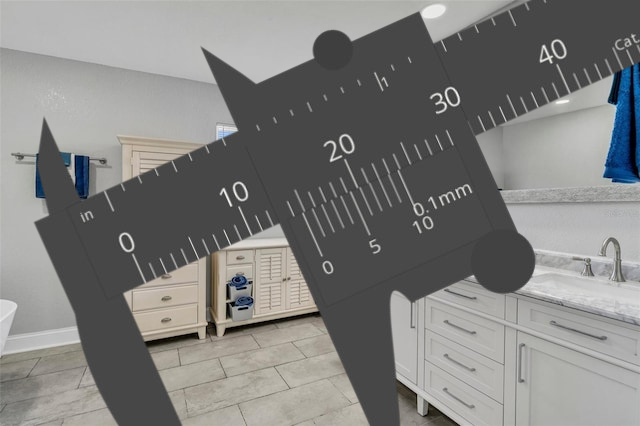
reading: mm 14.8
